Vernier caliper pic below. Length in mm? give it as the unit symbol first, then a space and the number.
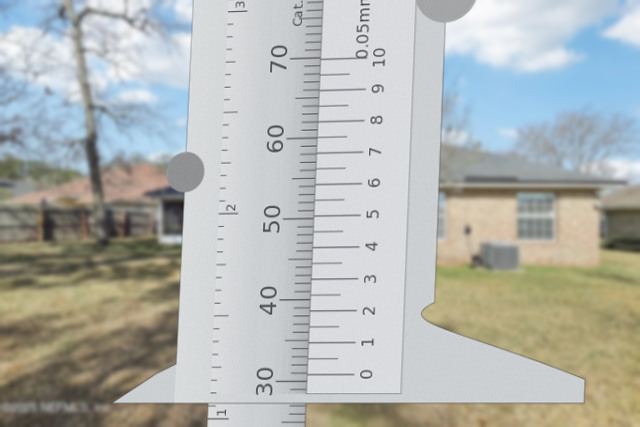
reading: mm 30.8
